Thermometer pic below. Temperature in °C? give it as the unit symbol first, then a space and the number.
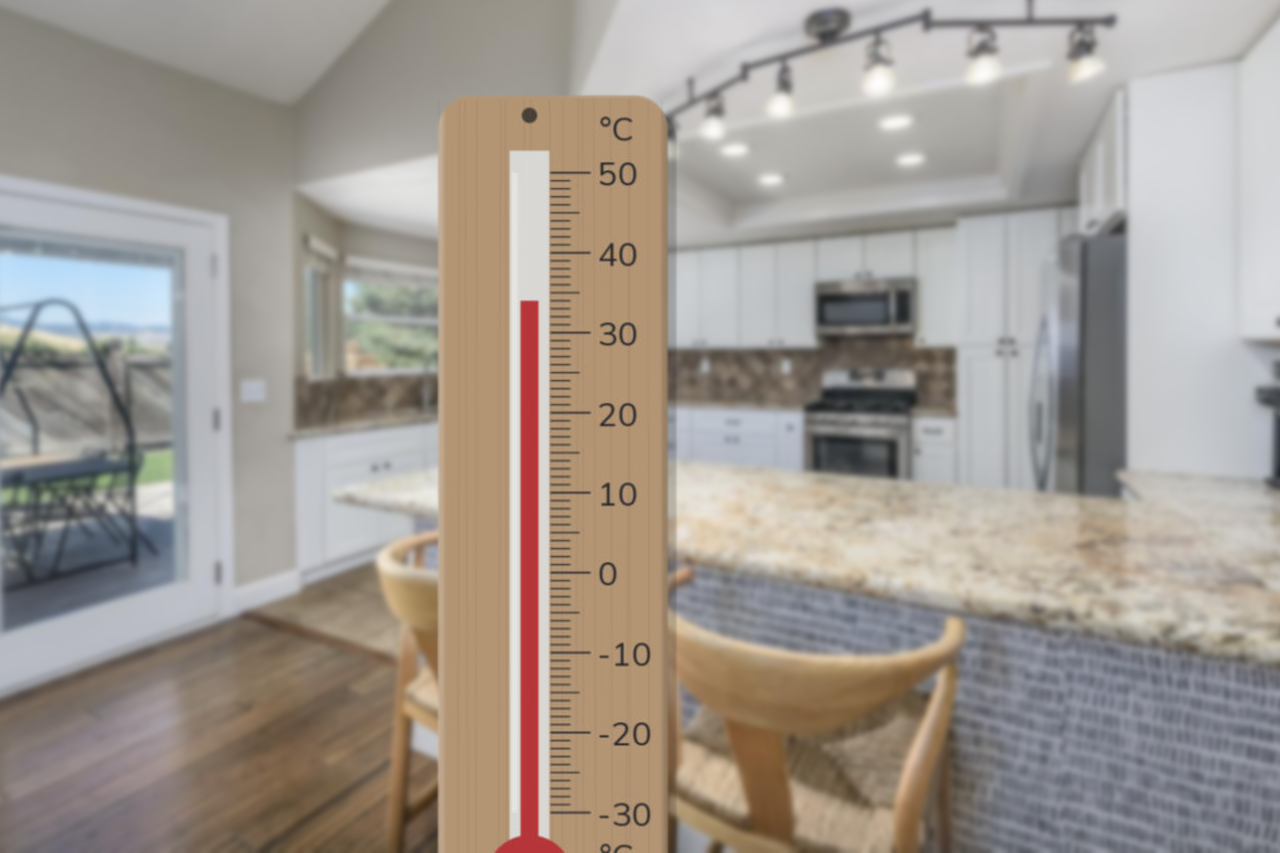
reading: °C 34
